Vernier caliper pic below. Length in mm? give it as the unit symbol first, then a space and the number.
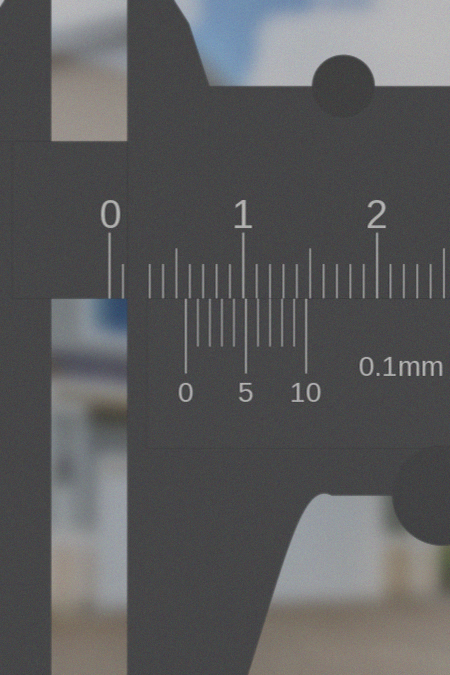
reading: mm 5.7
